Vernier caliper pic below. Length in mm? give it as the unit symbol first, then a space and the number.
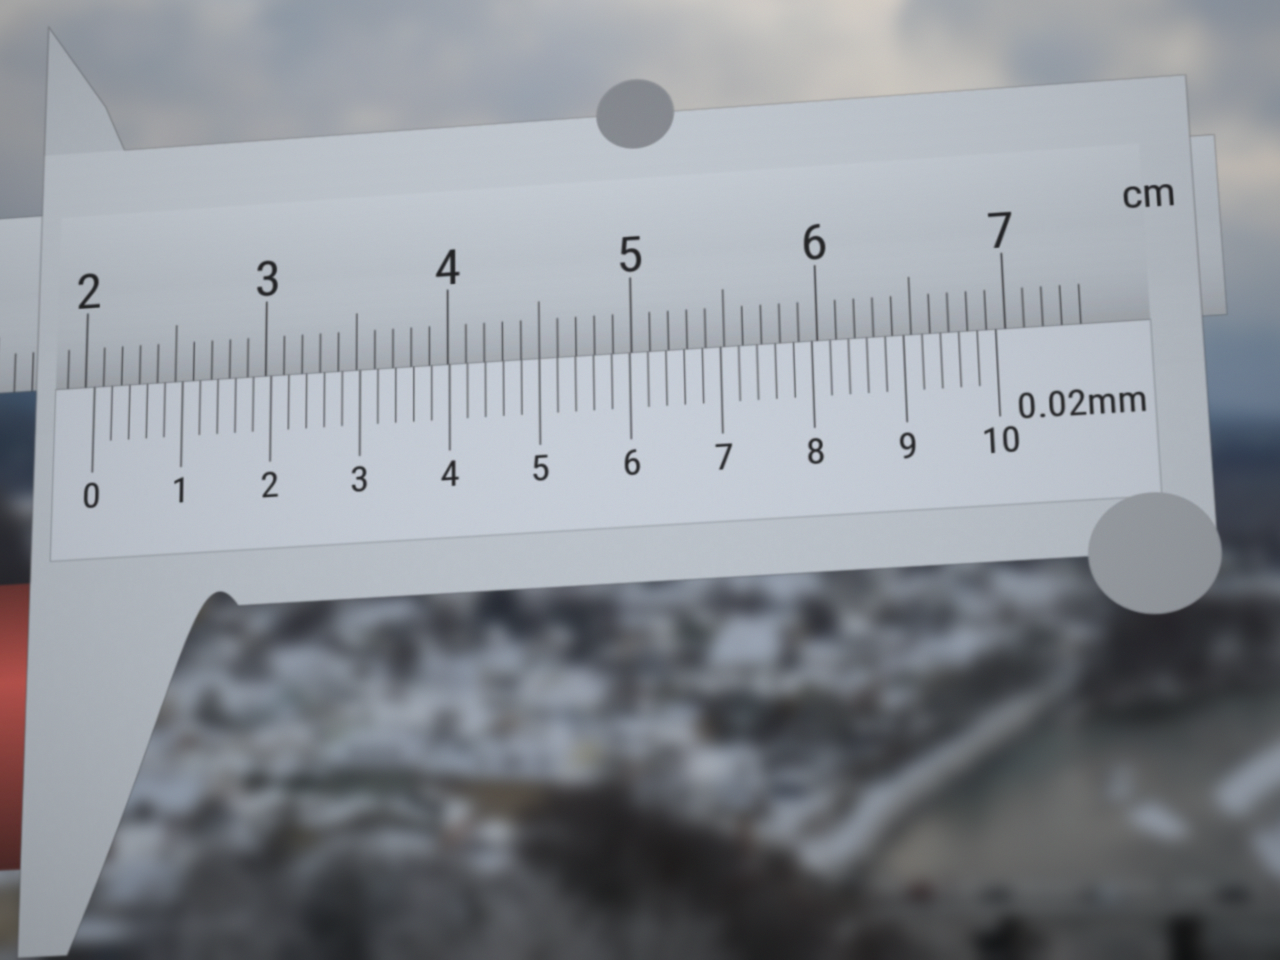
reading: mm 20.5
